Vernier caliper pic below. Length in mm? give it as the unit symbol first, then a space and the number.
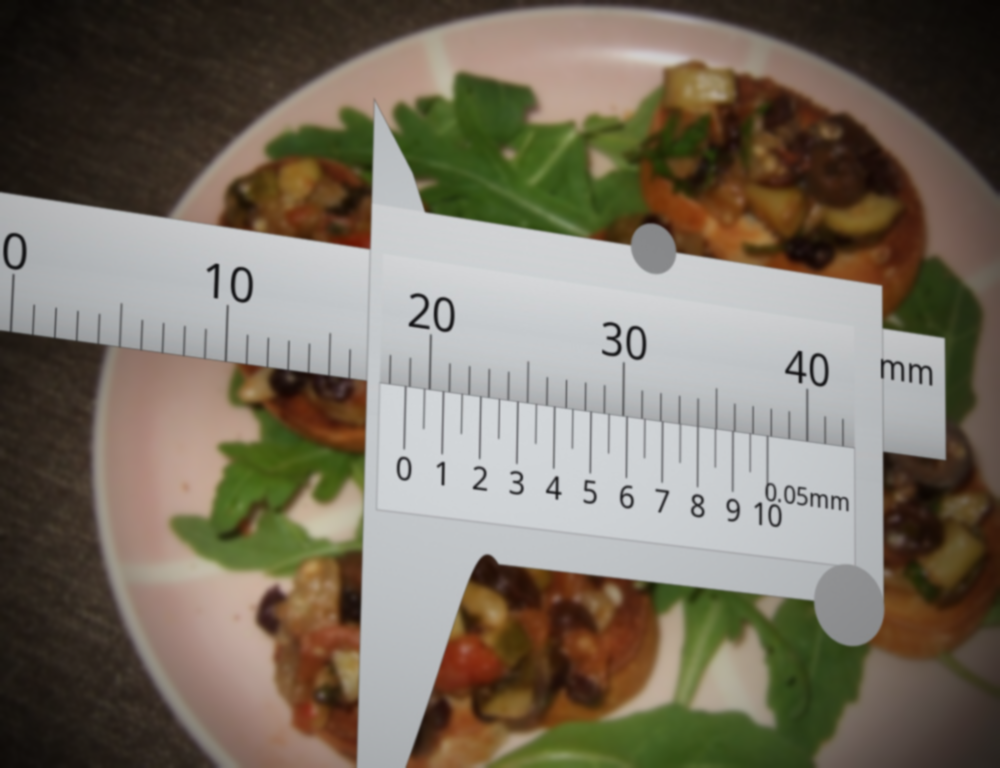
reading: mm 18.8
